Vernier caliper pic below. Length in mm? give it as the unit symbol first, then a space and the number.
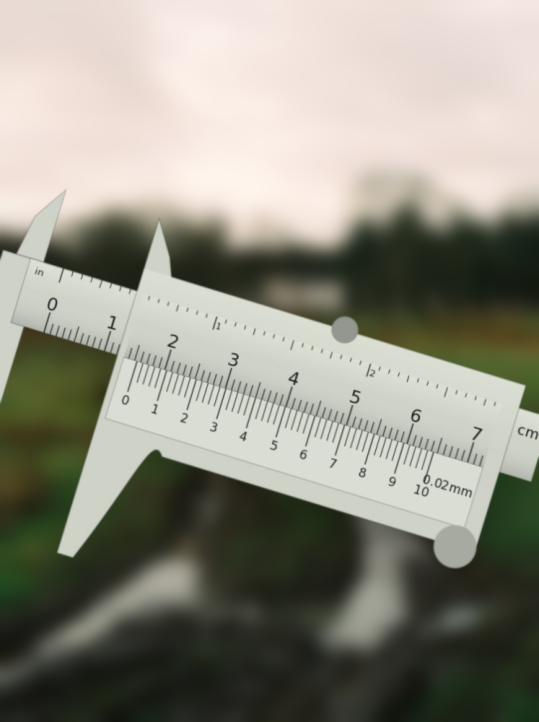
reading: mm 15.4
